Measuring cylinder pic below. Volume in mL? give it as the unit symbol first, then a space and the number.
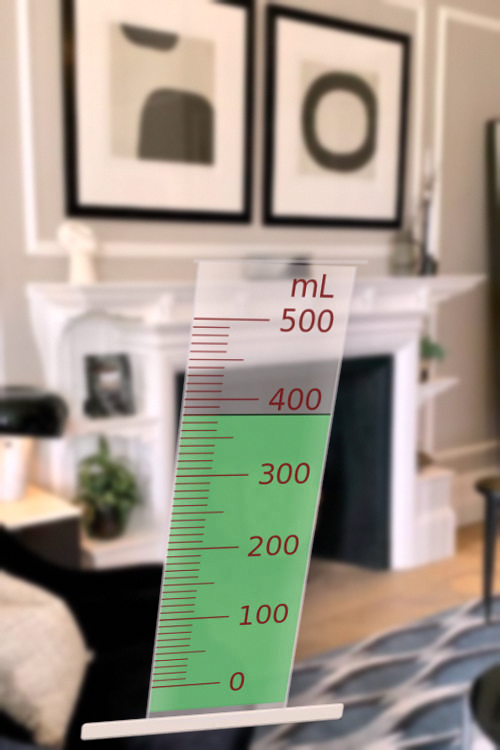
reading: mL 380
